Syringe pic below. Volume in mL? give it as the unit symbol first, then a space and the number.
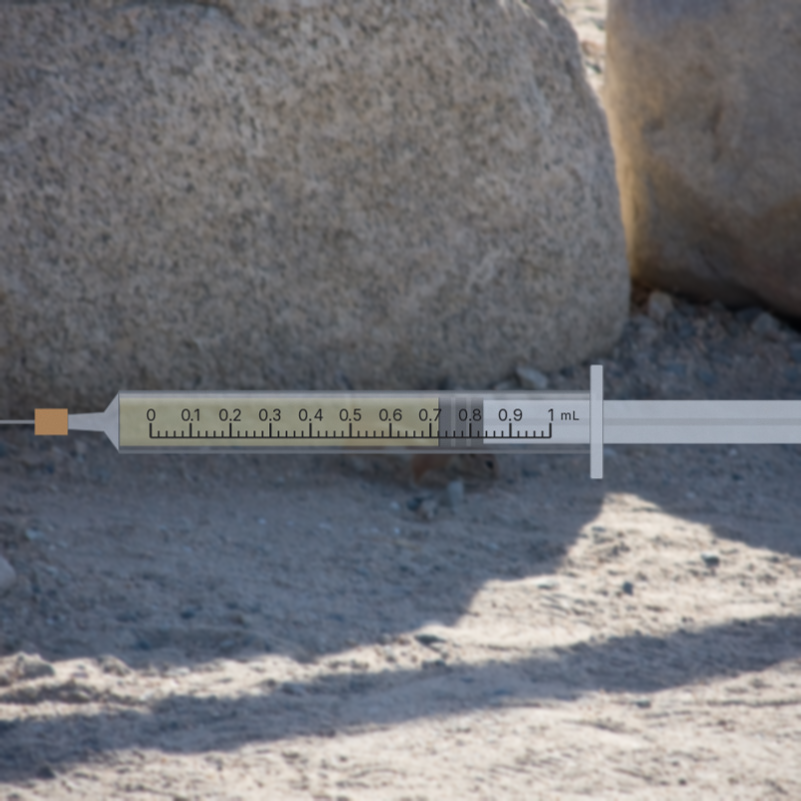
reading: mL 0.72
